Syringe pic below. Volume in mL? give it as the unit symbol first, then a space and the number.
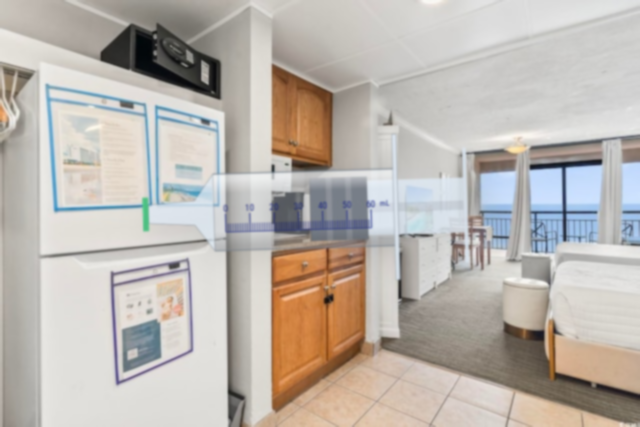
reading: mL 35
